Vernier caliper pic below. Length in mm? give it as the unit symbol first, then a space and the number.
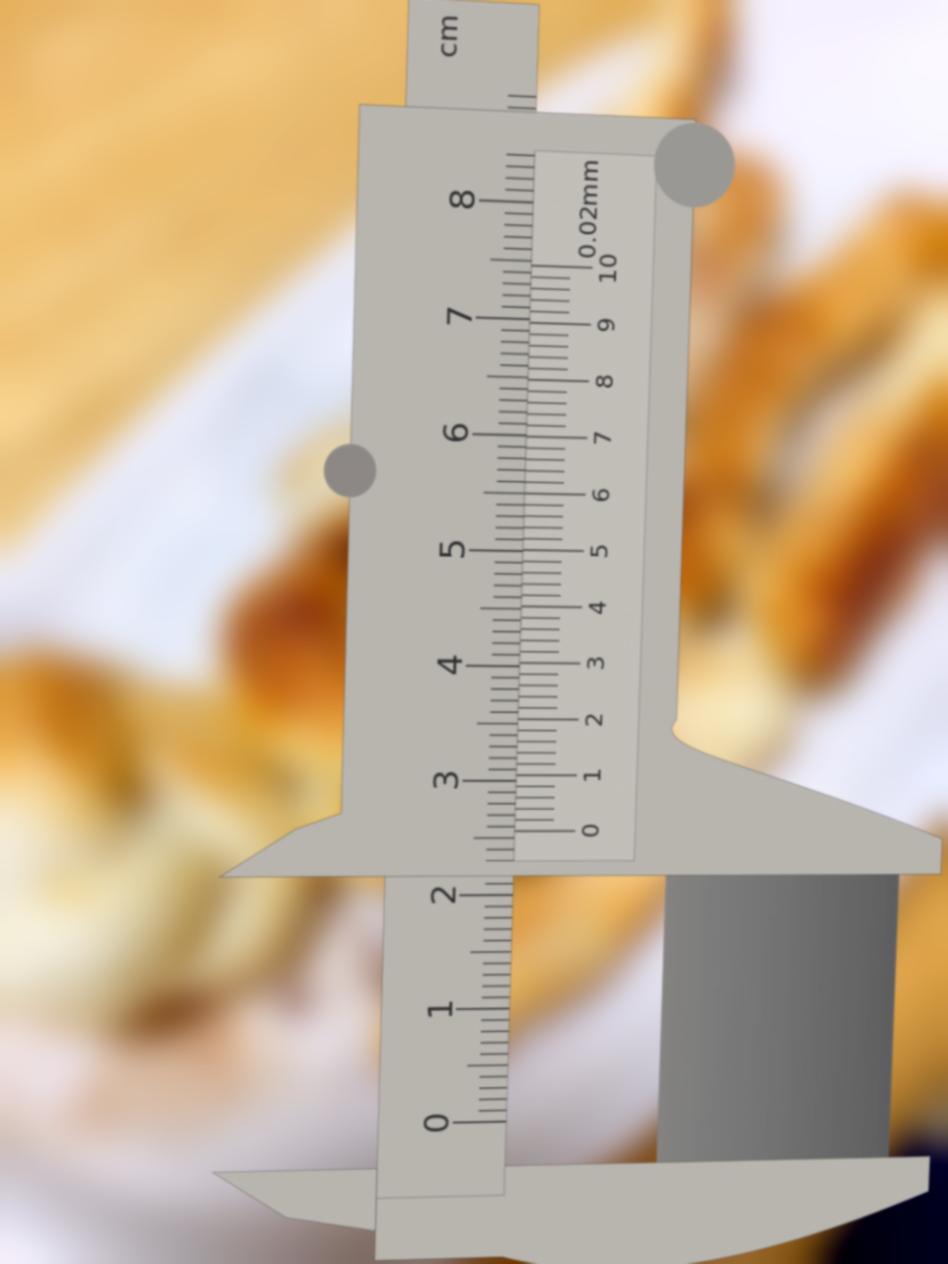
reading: mm 25.6
